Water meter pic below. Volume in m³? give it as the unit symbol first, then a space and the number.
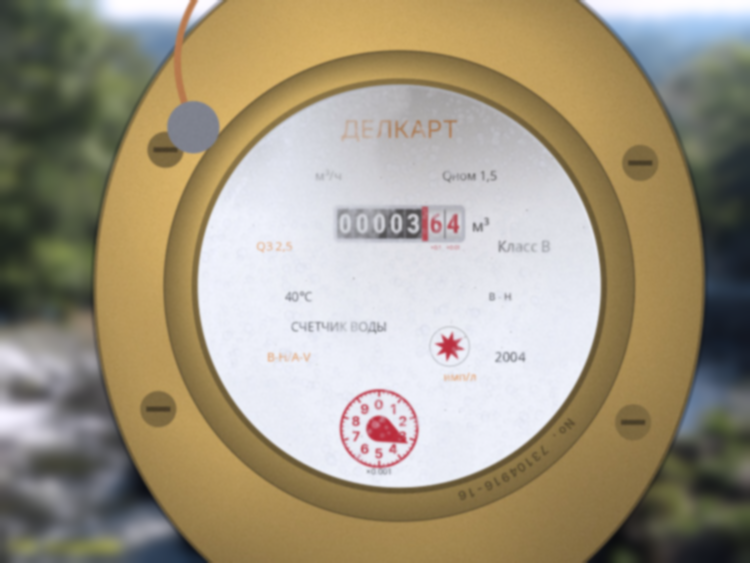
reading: m³ 3.643
